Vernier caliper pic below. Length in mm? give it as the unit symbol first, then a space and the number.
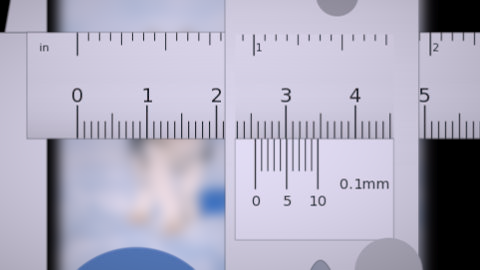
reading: mm 25.6
